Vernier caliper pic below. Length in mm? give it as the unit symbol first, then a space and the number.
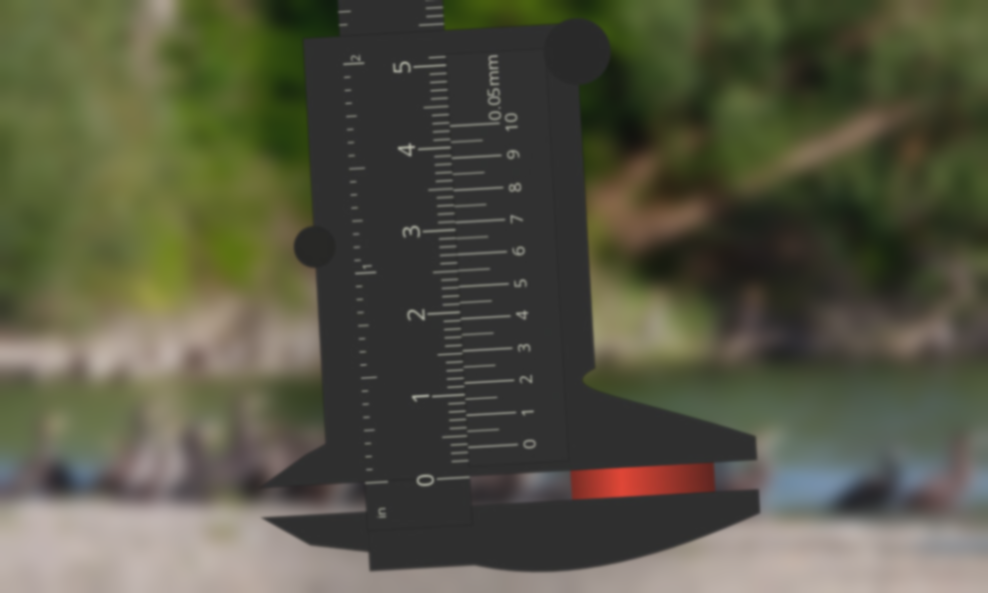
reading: mm 3.6
